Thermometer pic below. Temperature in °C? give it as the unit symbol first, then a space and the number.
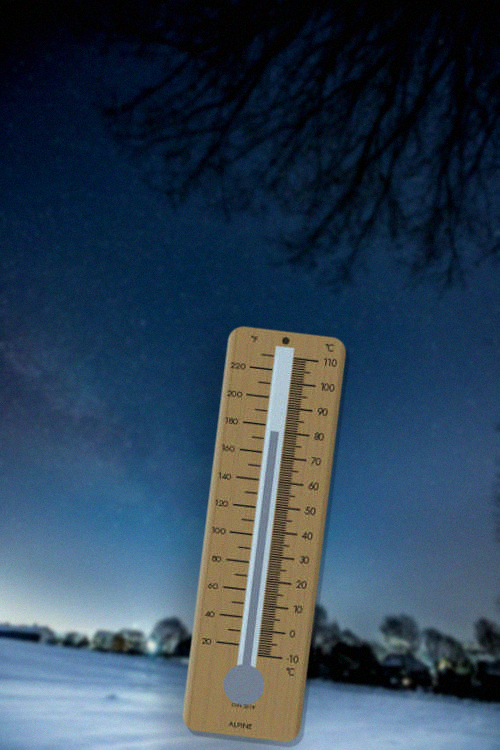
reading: °C 80
